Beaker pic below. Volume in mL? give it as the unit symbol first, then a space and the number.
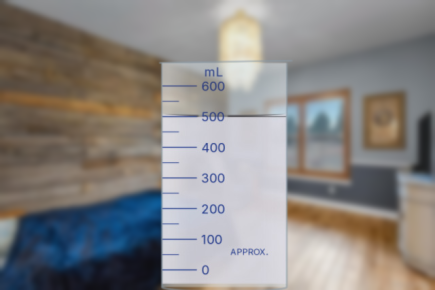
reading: mL 500
